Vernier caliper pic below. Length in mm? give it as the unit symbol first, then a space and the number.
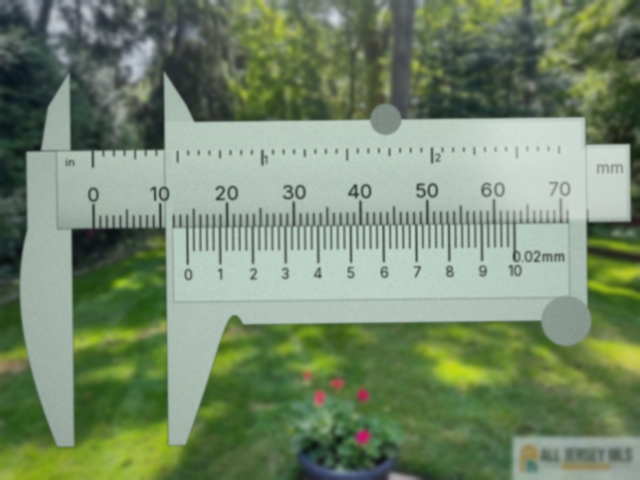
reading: mm 14.0
